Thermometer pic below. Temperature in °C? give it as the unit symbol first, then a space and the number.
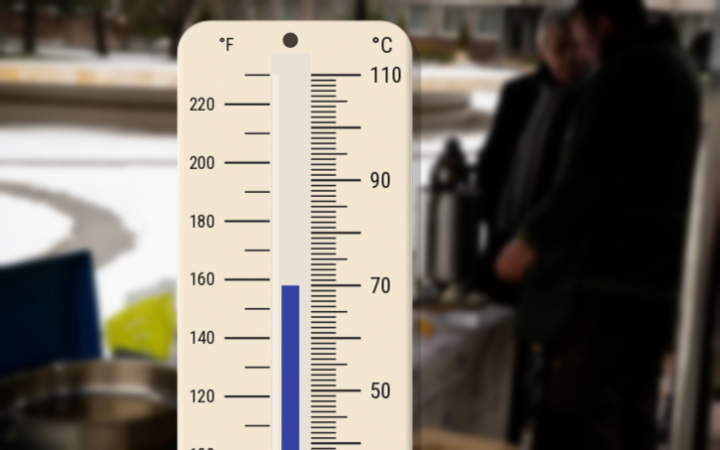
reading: °C 70
